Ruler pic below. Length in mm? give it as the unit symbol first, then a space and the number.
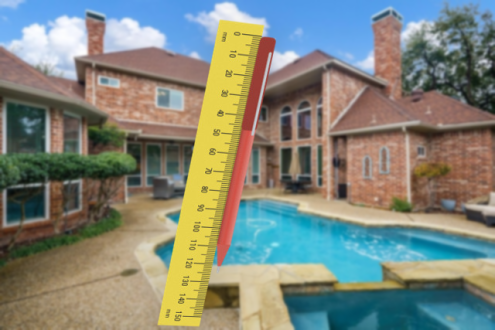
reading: mm 125
